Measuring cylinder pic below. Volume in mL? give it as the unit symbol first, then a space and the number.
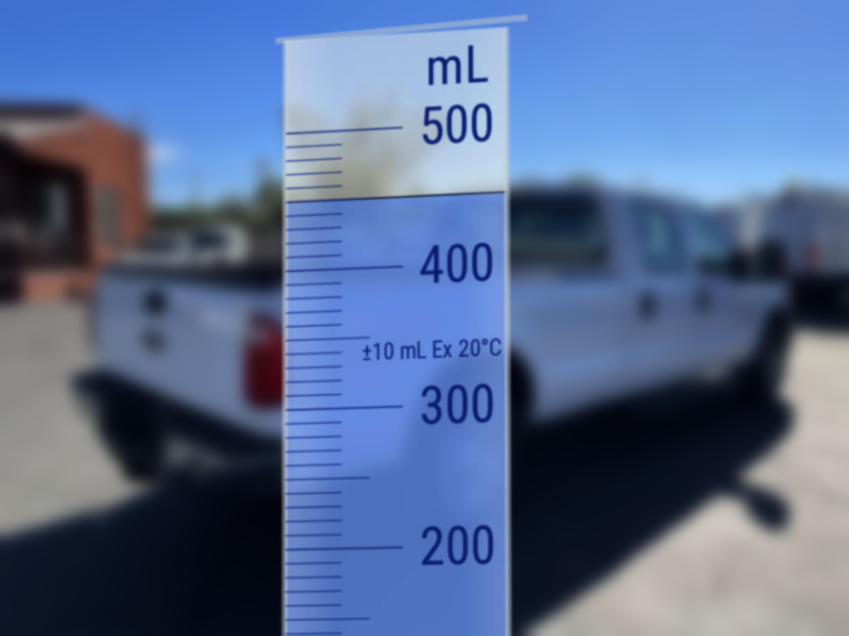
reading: mL 450
